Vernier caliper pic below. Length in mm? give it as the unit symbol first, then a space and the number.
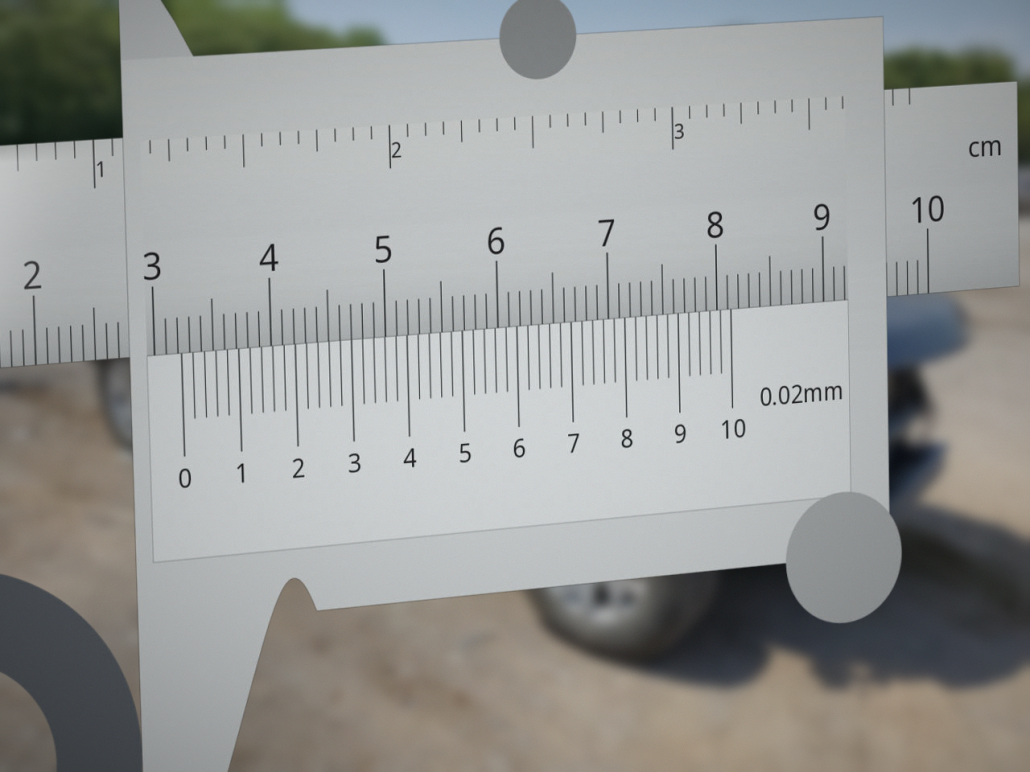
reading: mm 32.3
